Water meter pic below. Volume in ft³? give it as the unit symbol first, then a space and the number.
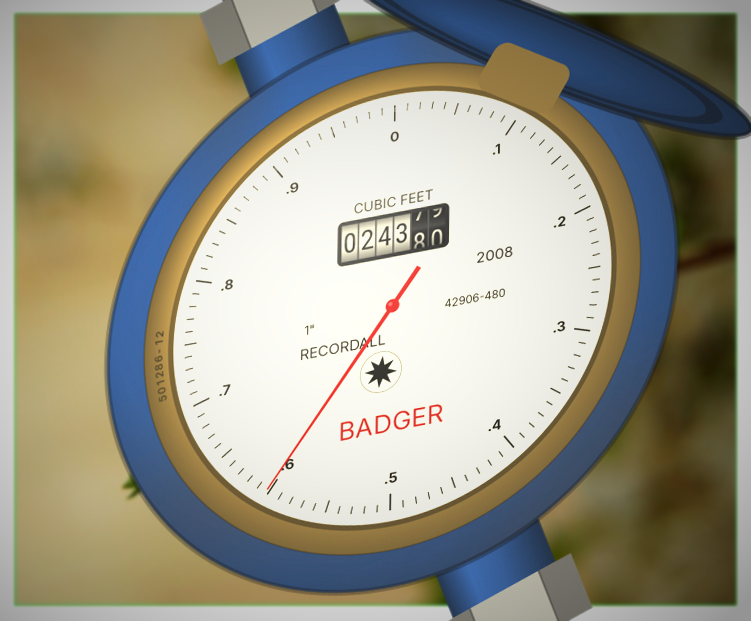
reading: ft³ 24379.60
